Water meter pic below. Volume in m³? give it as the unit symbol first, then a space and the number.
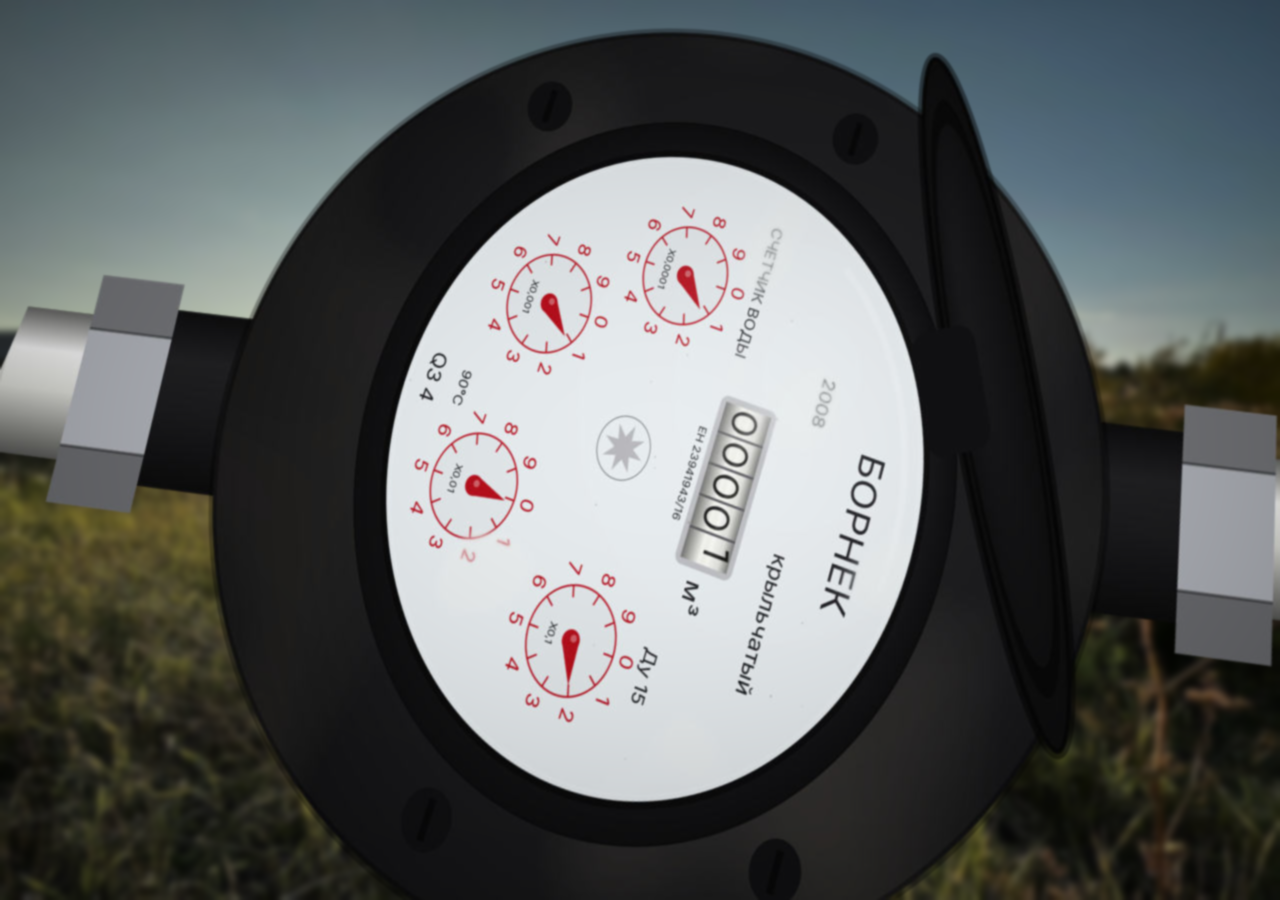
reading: m³ 1.2011
